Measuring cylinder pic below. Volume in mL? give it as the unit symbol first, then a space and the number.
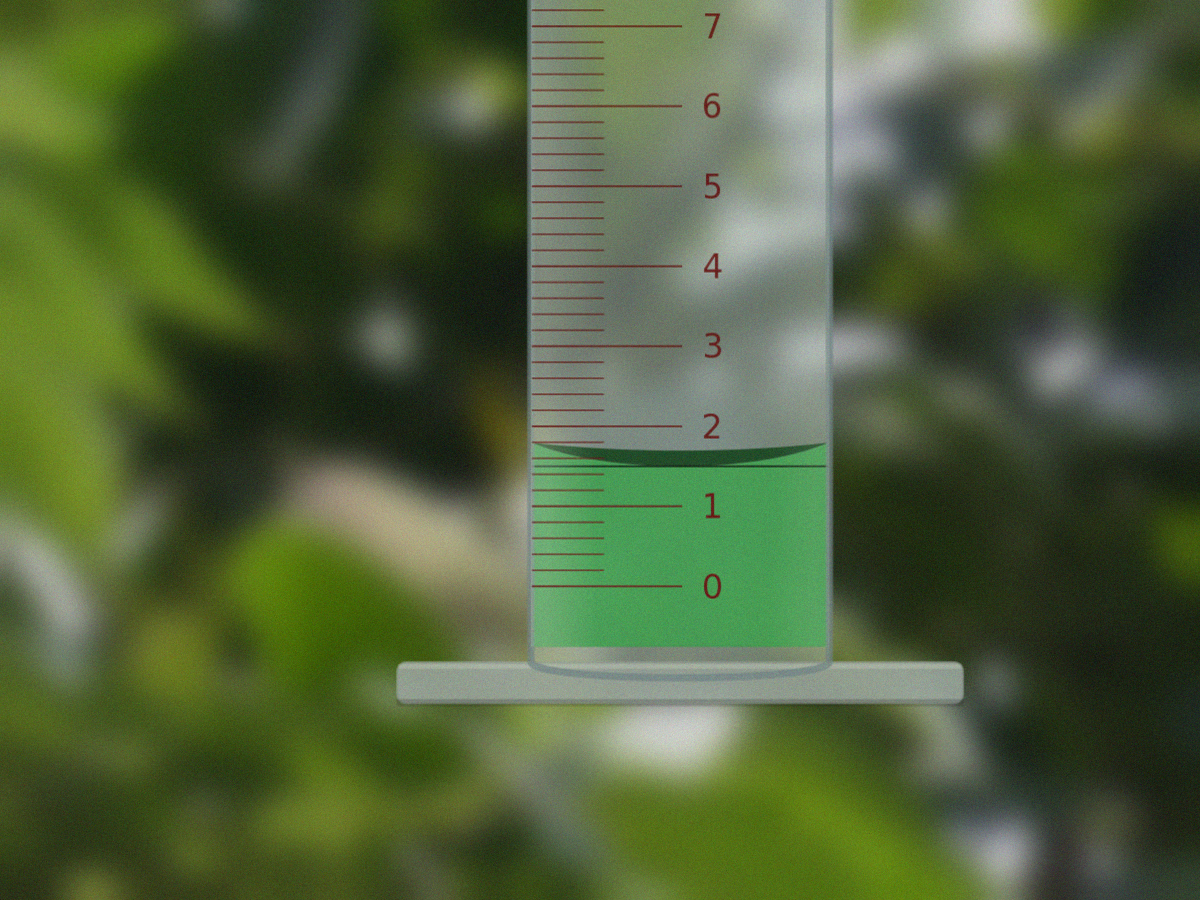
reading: mL 1.5
